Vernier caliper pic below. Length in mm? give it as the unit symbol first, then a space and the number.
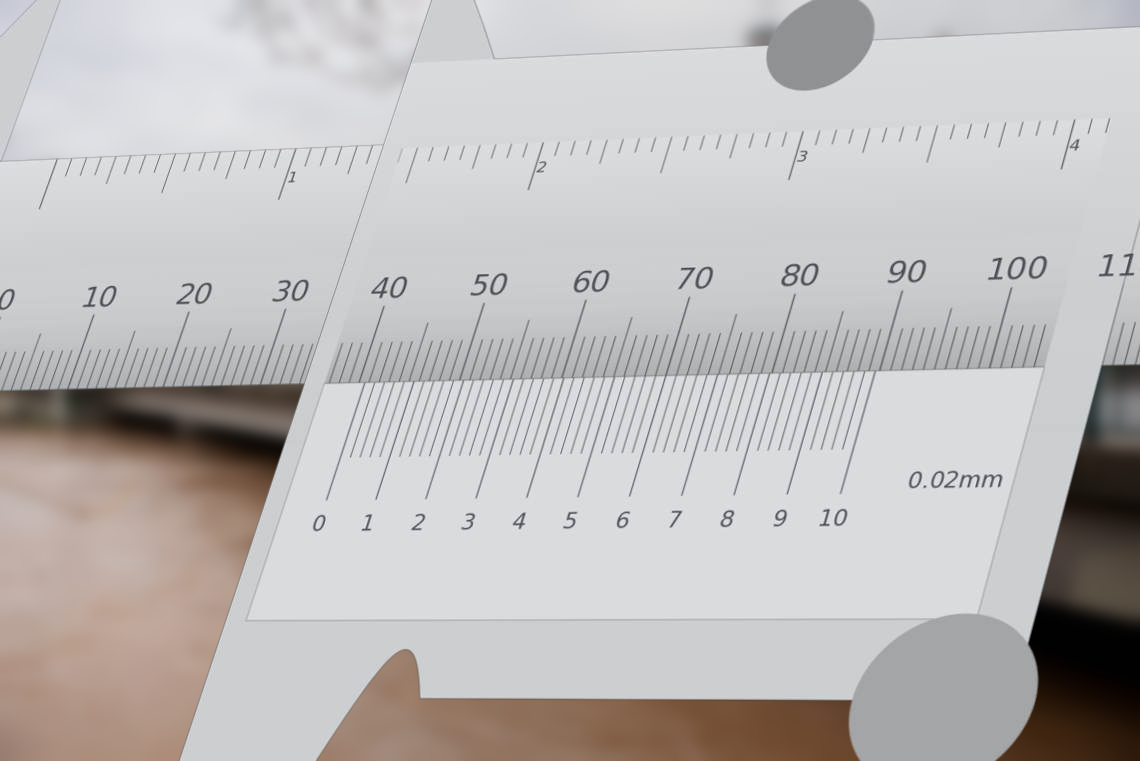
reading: mm 40.6
